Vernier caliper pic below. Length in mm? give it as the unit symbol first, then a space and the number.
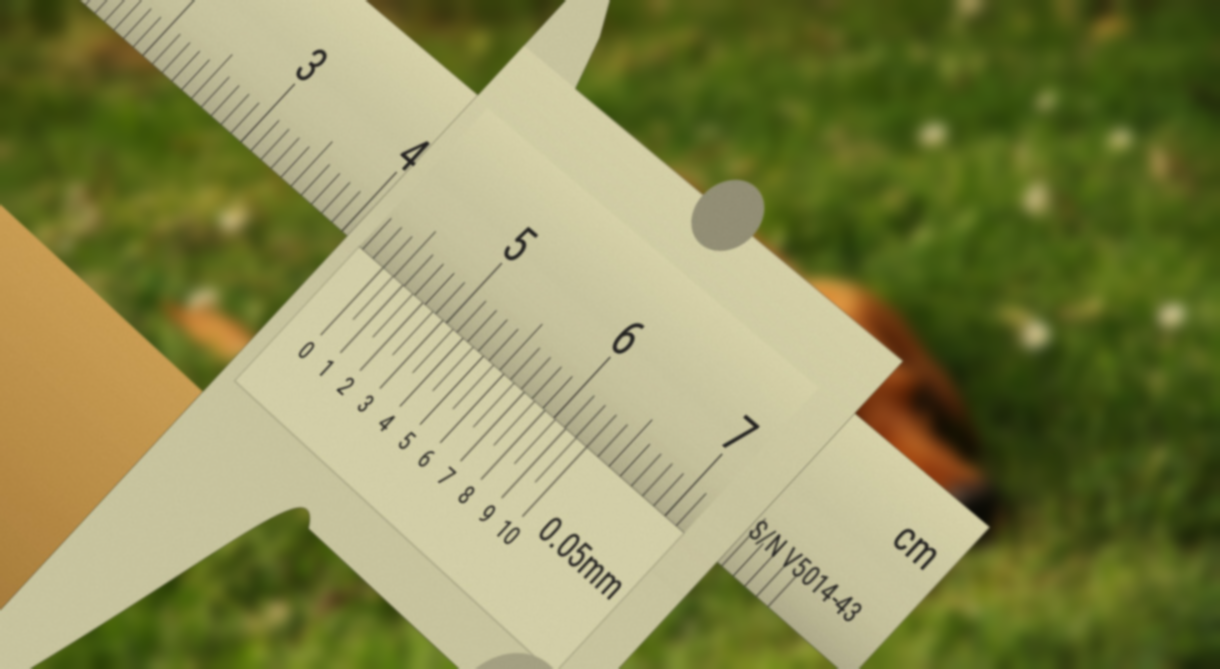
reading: mm 44.0
